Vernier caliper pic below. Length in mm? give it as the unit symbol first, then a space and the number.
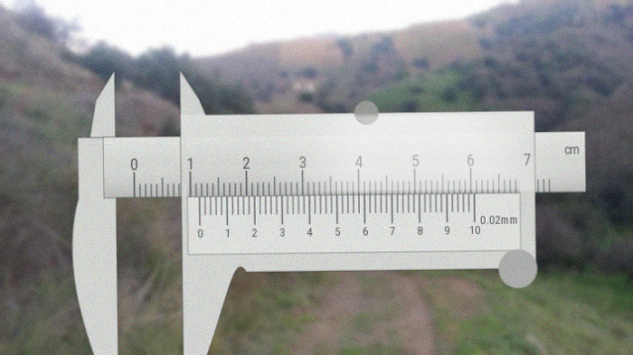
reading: mm 11.6
